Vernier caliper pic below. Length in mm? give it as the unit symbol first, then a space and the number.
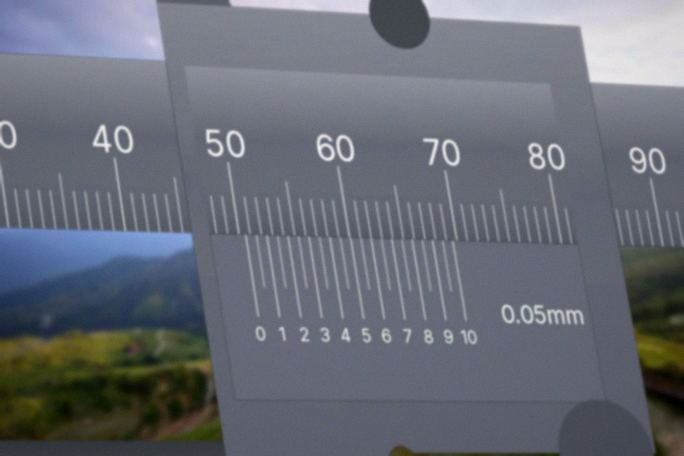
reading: mm 50.6
